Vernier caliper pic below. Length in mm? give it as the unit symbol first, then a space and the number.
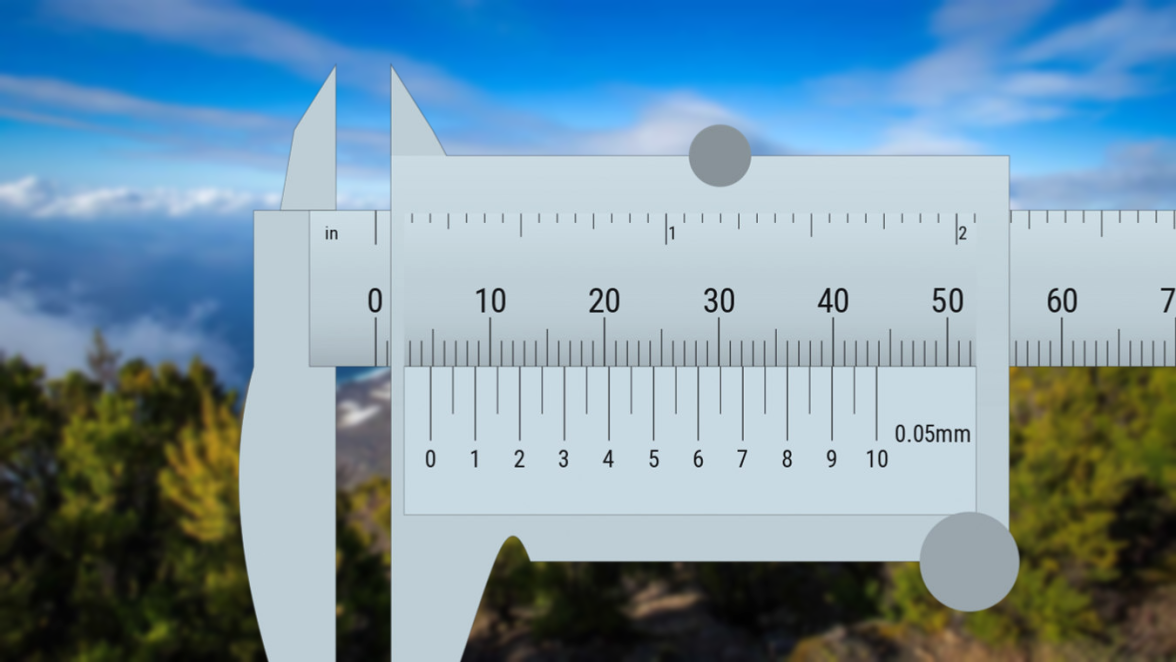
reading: mm 4.8
